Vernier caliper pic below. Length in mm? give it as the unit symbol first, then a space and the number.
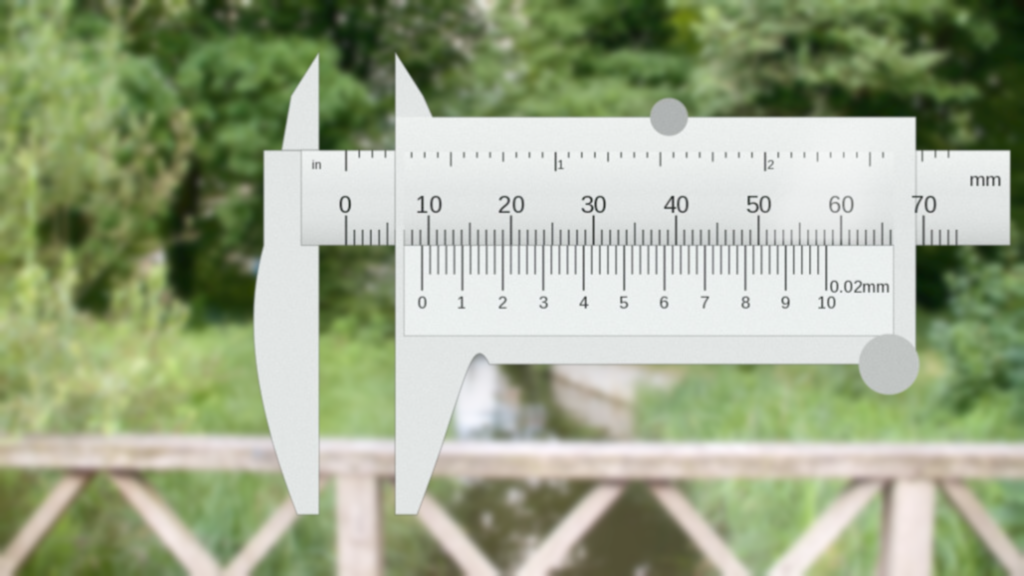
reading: mm 9.2
